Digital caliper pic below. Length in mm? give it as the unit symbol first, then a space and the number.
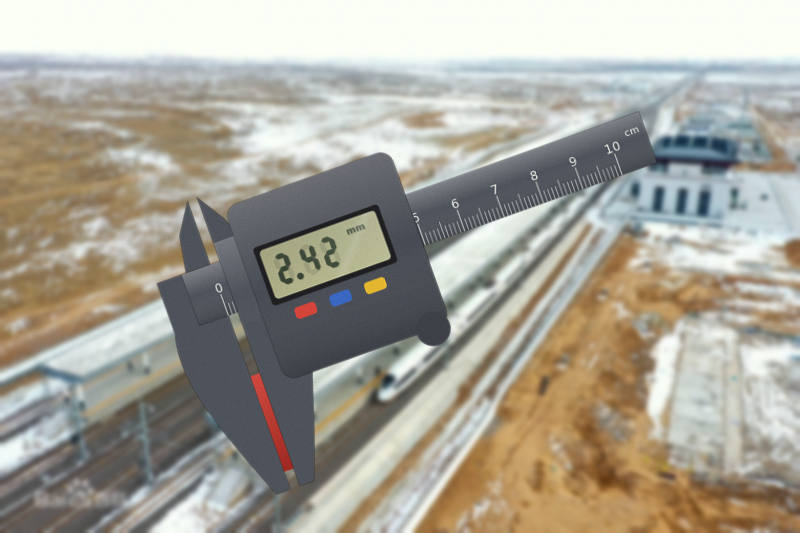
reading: mm 2.42
